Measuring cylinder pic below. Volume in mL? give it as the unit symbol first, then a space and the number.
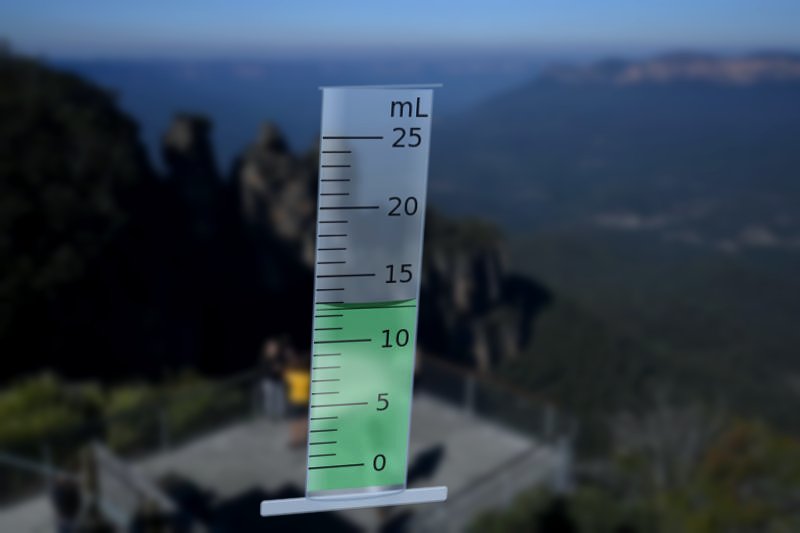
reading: mL 12.5
